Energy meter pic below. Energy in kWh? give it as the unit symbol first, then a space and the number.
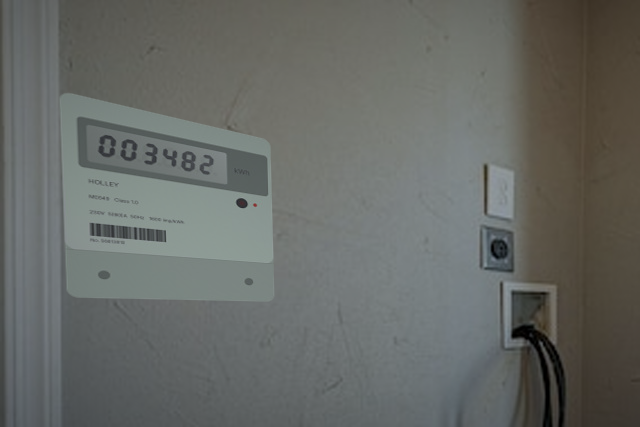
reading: kWh 3482
